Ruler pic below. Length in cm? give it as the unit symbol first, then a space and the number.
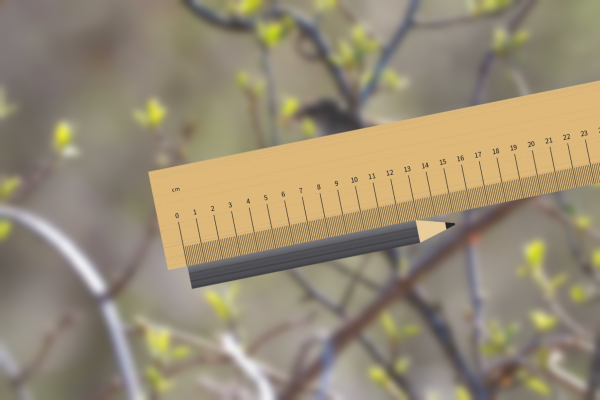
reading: cm 15
